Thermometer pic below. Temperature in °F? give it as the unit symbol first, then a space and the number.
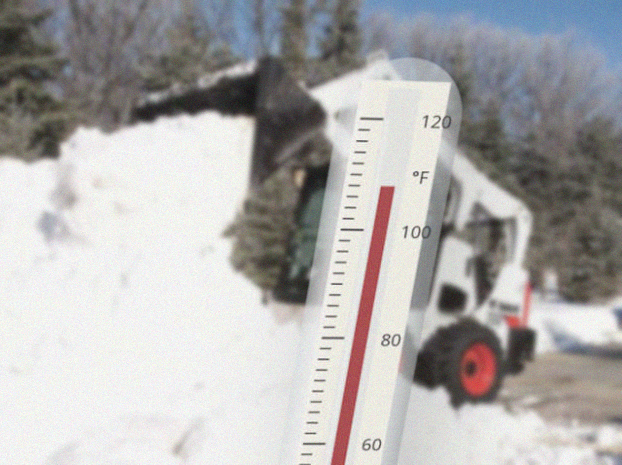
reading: °F 108
